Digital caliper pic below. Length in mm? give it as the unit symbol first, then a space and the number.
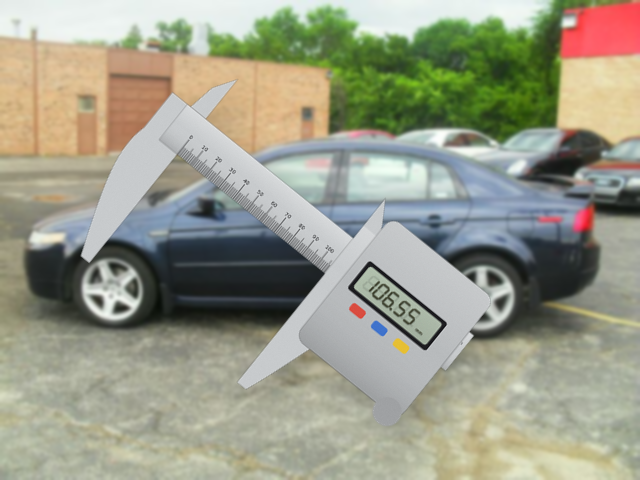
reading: mm 106.55
